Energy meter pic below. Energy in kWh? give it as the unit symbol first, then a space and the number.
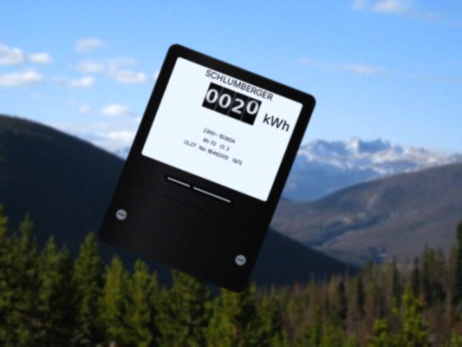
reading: kWh 20
